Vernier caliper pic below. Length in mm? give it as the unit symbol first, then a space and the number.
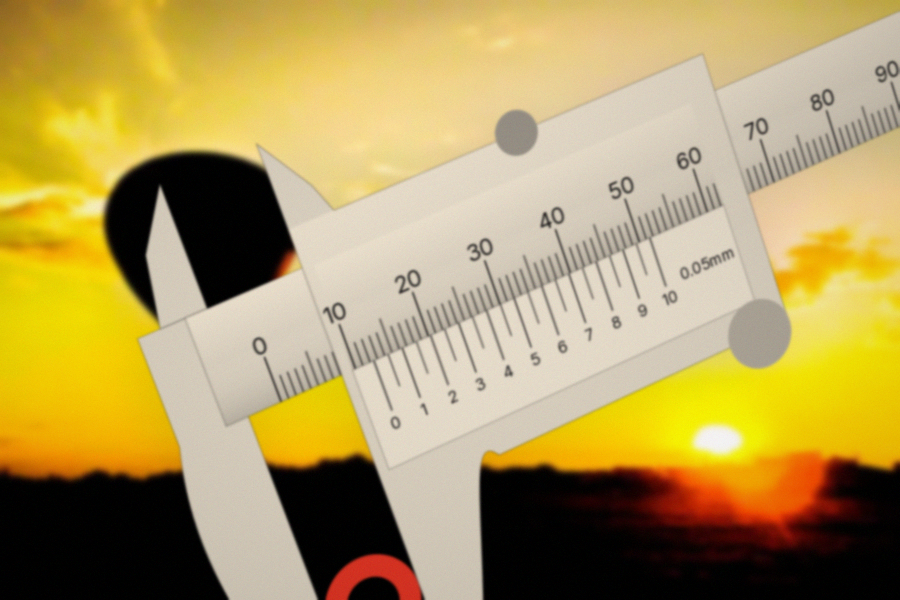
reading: mm 12.5
